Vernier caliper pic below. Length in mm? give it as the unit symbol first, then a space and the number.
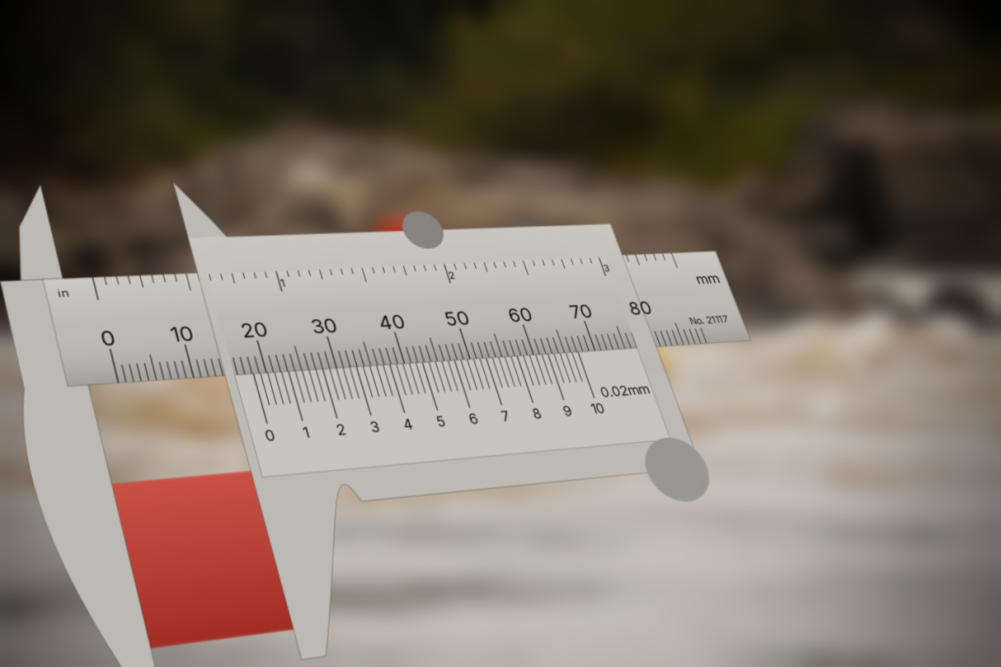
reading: mm 18.2
